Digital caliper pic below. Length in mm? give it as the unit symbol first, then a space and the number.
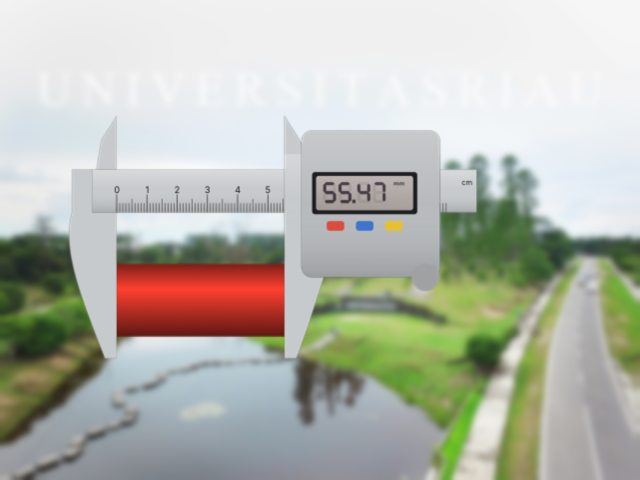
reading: mm 55.47
